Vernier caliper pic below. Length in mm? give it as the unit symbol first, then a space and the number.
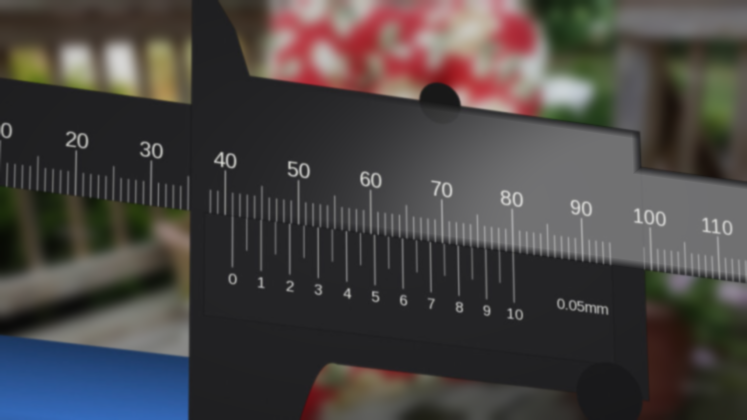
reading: mm 41.0
